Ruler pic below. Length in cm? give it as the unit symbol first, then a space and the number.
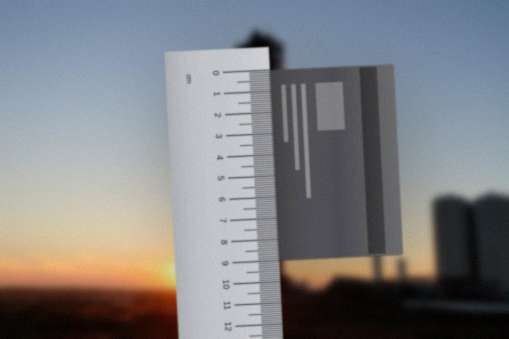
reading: cm 9
